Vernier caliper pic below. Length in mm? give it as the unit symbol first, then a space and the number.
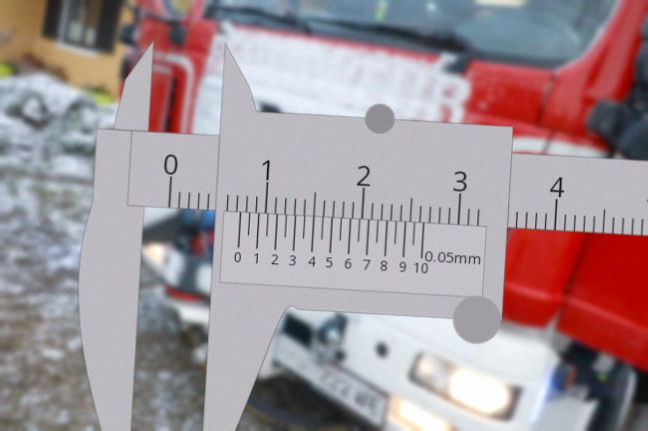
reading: mm 7.4
